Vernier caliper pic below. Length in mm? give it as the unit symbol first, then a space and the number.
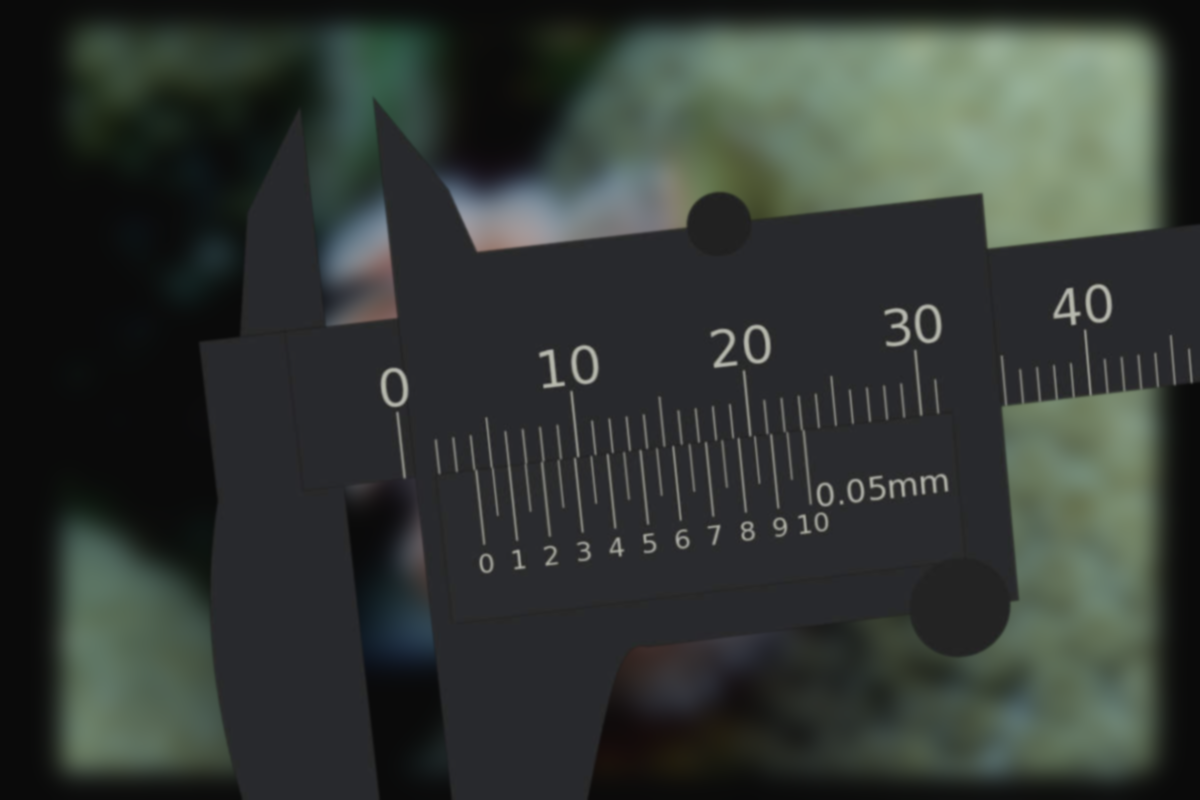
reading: mm 4.1
